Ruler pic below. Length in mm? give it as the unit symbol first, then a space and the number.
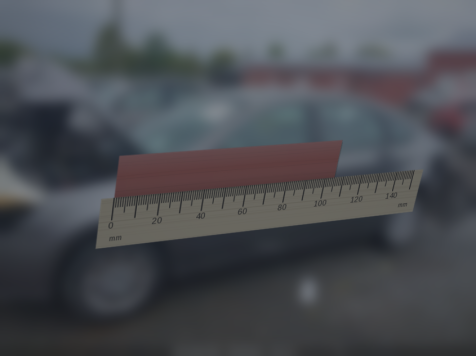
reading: mm 105
